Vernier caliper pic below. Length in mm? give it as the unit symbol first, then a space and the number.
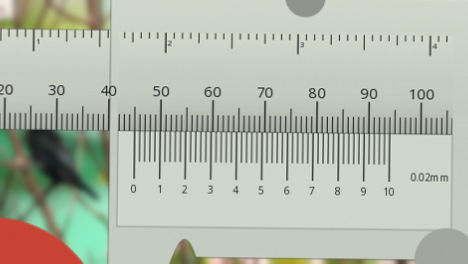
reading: mm 45.0
